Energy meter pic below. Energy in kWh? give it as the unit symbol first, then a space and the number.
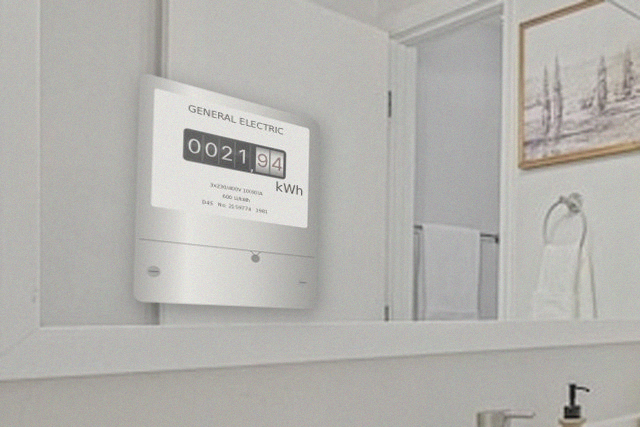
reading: kWh 21.94
